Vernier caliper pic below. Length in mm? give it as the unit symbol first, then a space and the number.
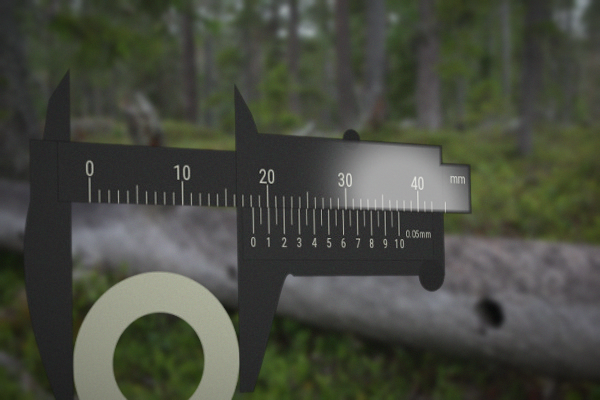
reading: mm 18.2
